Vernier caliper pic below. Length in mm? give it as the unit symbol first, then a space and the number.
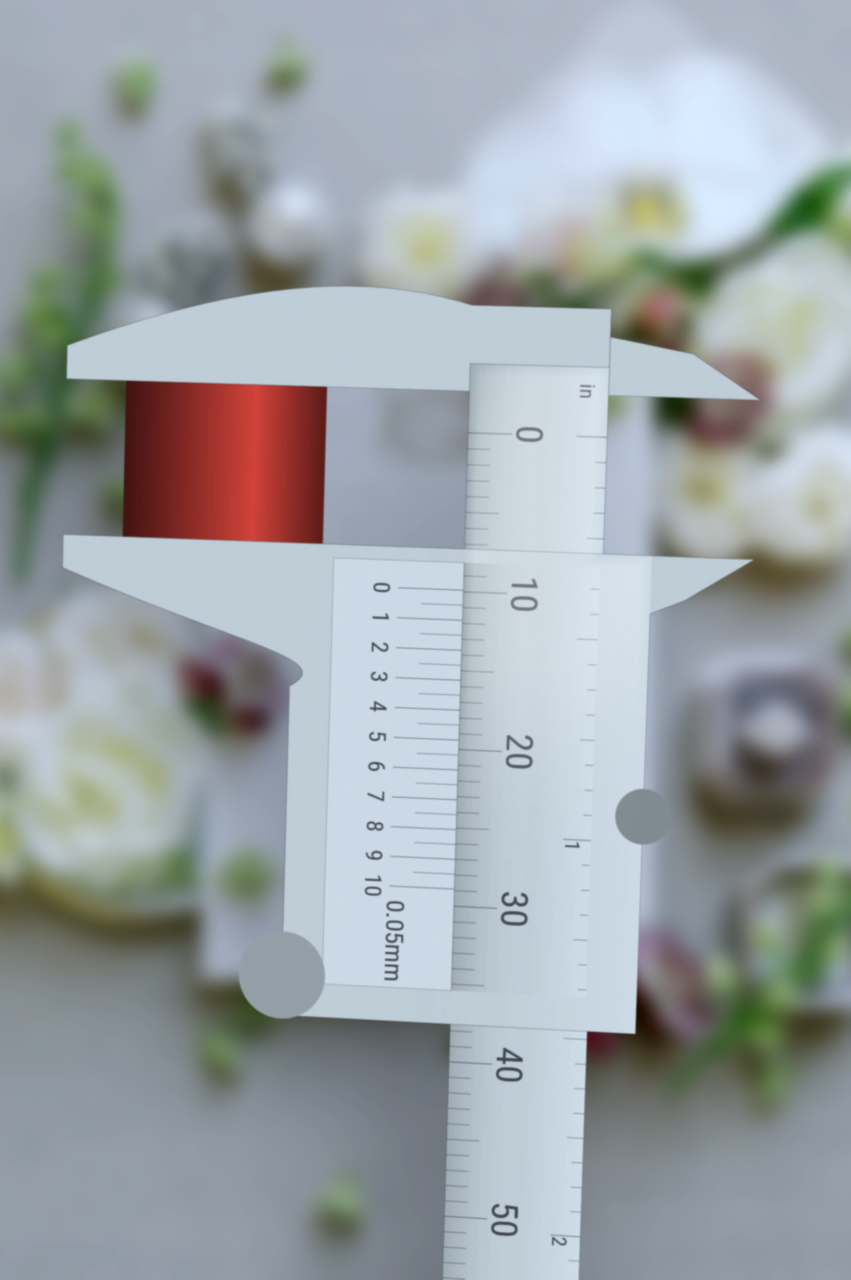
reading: mm 9.9
